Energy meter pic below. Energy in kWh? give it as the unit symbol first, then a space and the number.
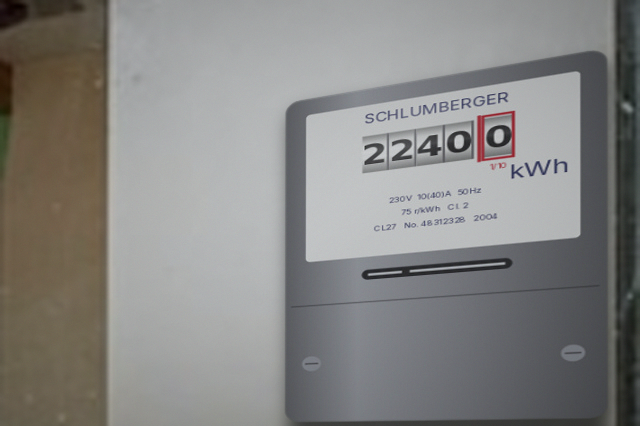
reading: kWh 2240.0
